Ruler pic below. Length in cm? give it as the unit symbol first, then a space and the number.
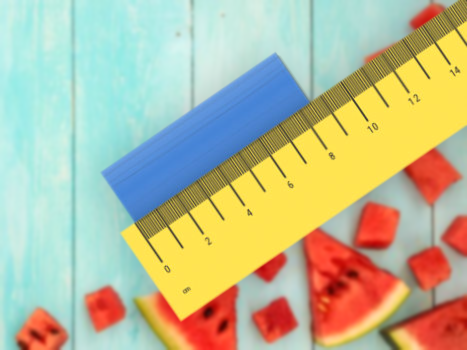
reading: cm 8.5
